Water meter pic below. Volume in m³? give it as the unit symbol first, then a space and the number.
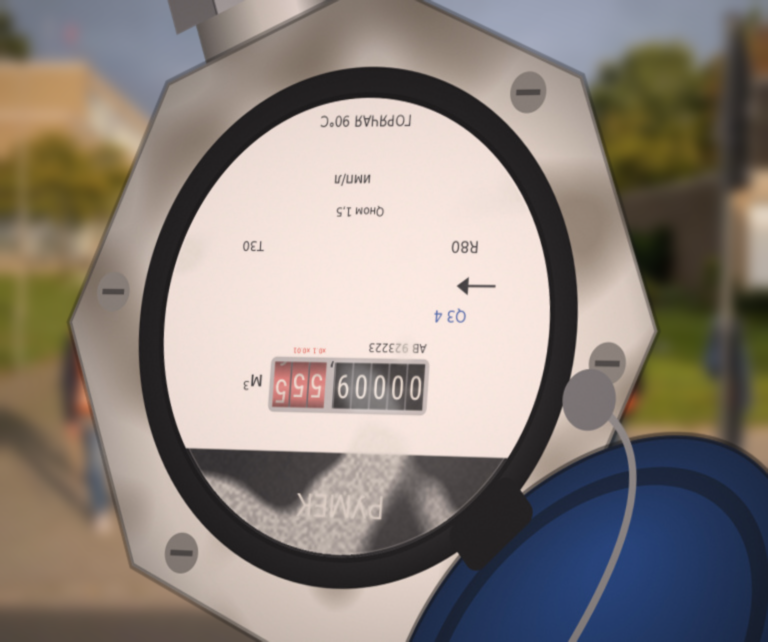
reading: m³ 9.555
